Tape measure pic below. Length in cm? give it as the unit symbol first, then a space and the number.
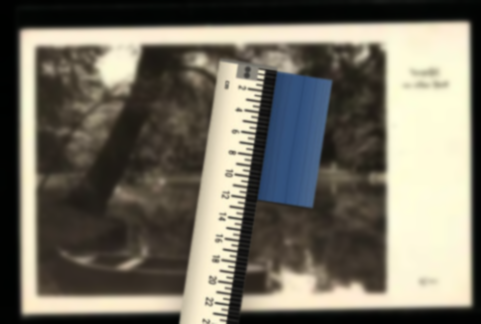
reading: cm 12
